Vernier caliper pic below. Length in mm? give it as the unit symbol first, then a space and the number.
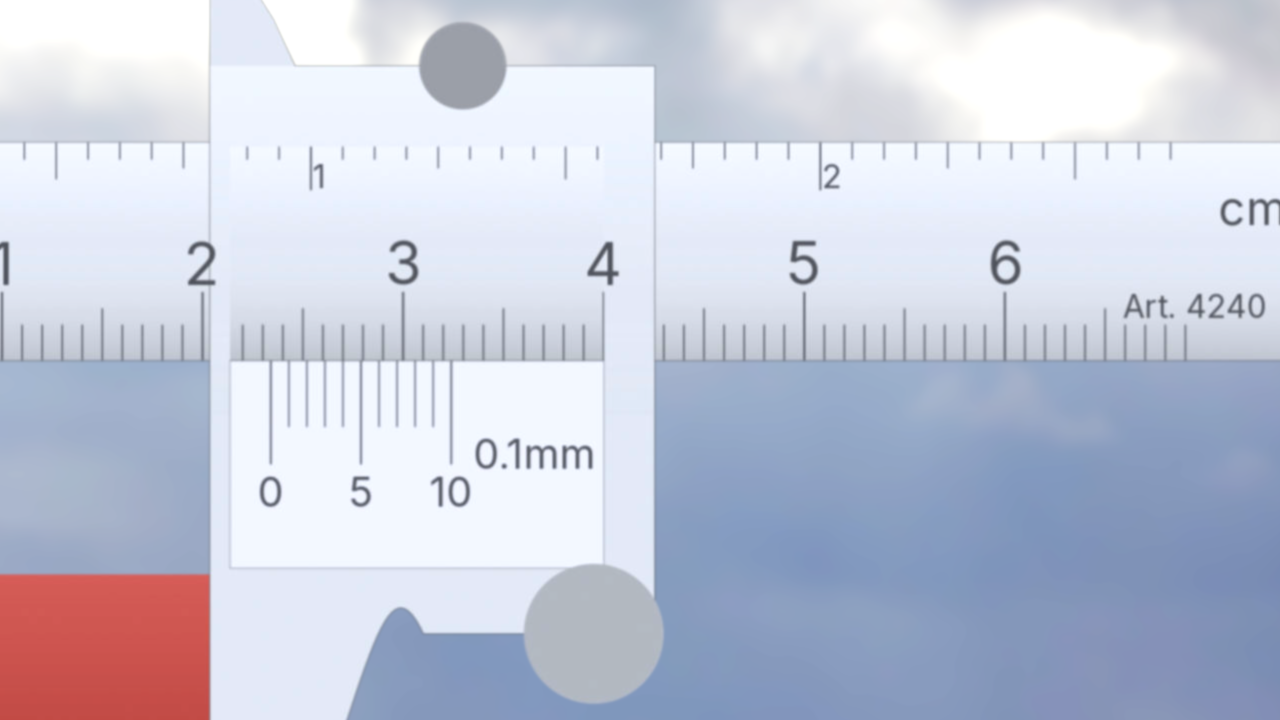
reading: mm 23.4
